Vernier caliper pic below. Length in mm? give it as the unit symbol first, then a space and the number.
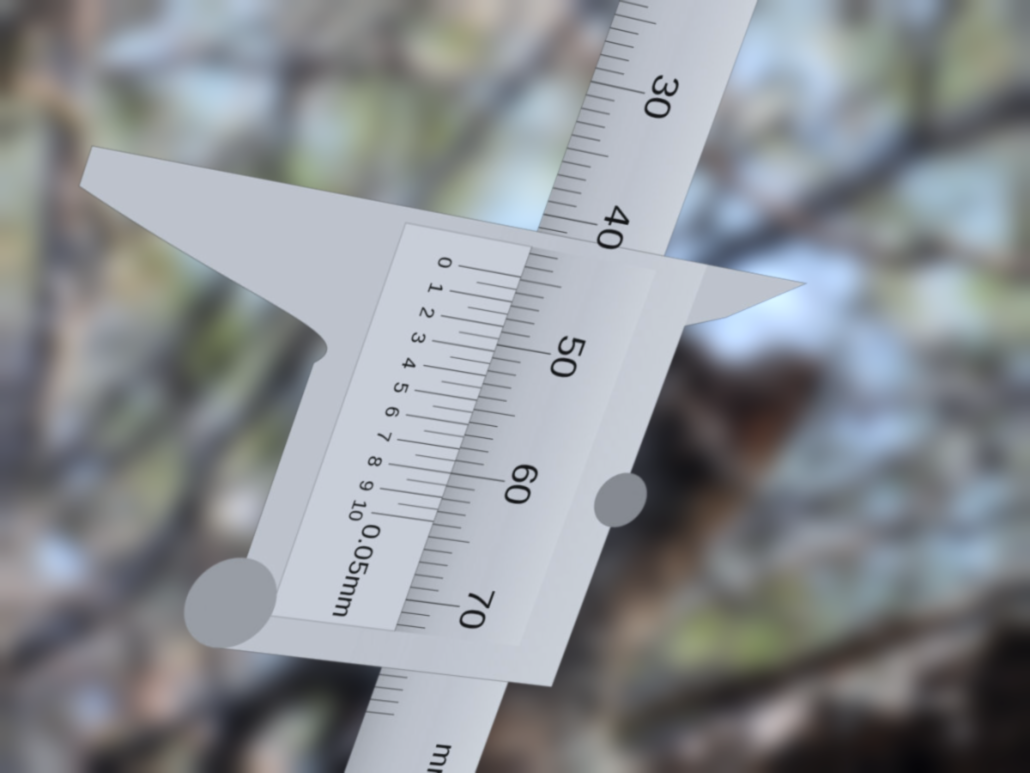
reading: mm 44.8
